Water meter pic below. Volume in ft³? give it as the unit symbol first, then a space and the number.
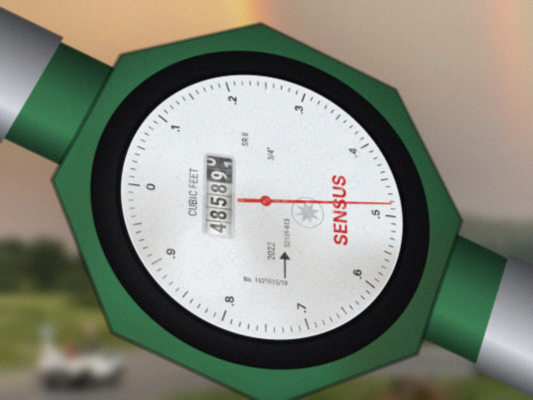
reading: ft³ 485890.48
